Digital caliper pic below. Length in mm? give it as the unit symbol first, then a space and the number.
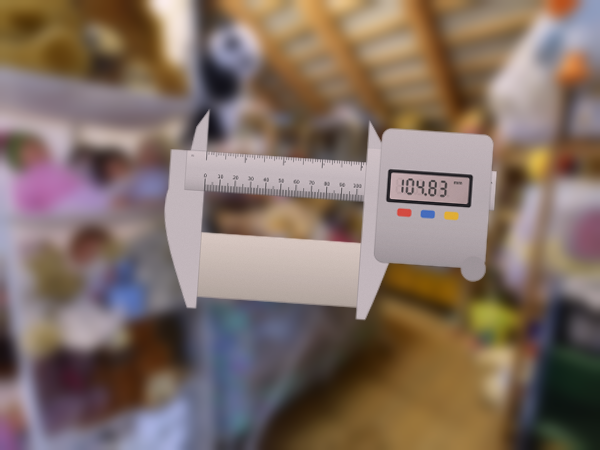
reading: mm 104.83
